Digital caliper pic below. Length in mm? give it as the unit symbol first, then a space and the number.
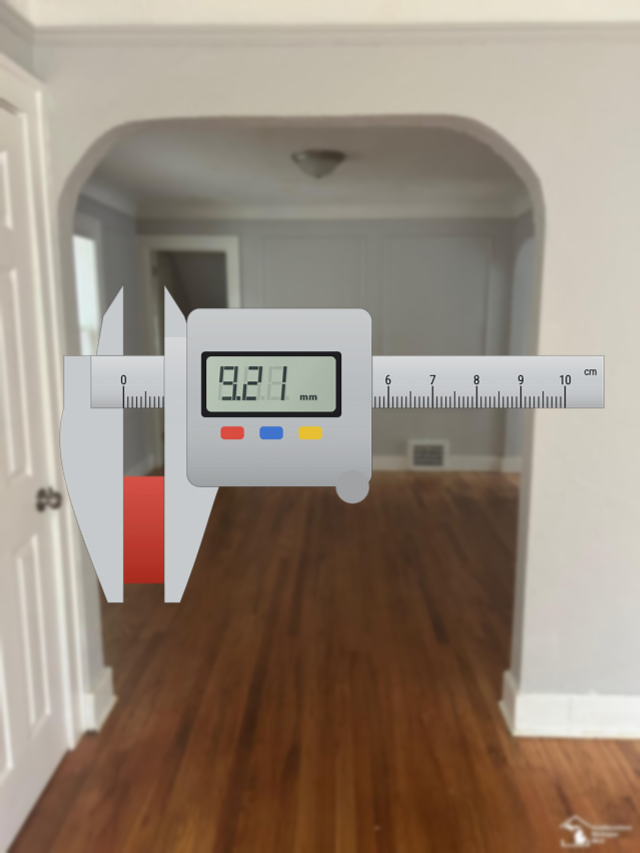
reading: mm 9.21
